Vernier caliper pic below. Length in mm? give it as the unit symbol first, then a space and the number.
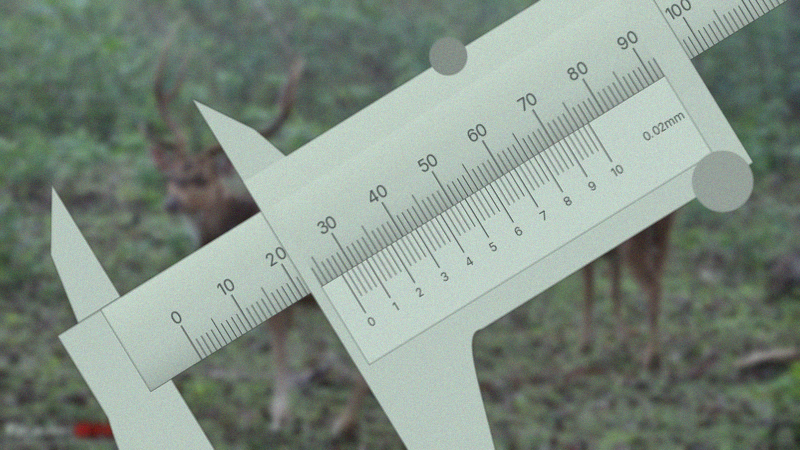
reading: mm 27.8
